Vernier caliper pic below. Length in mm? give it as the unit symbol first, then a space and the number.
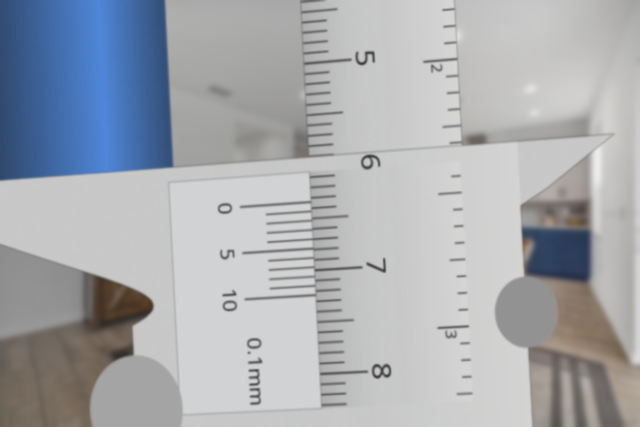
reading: mm 63.4
